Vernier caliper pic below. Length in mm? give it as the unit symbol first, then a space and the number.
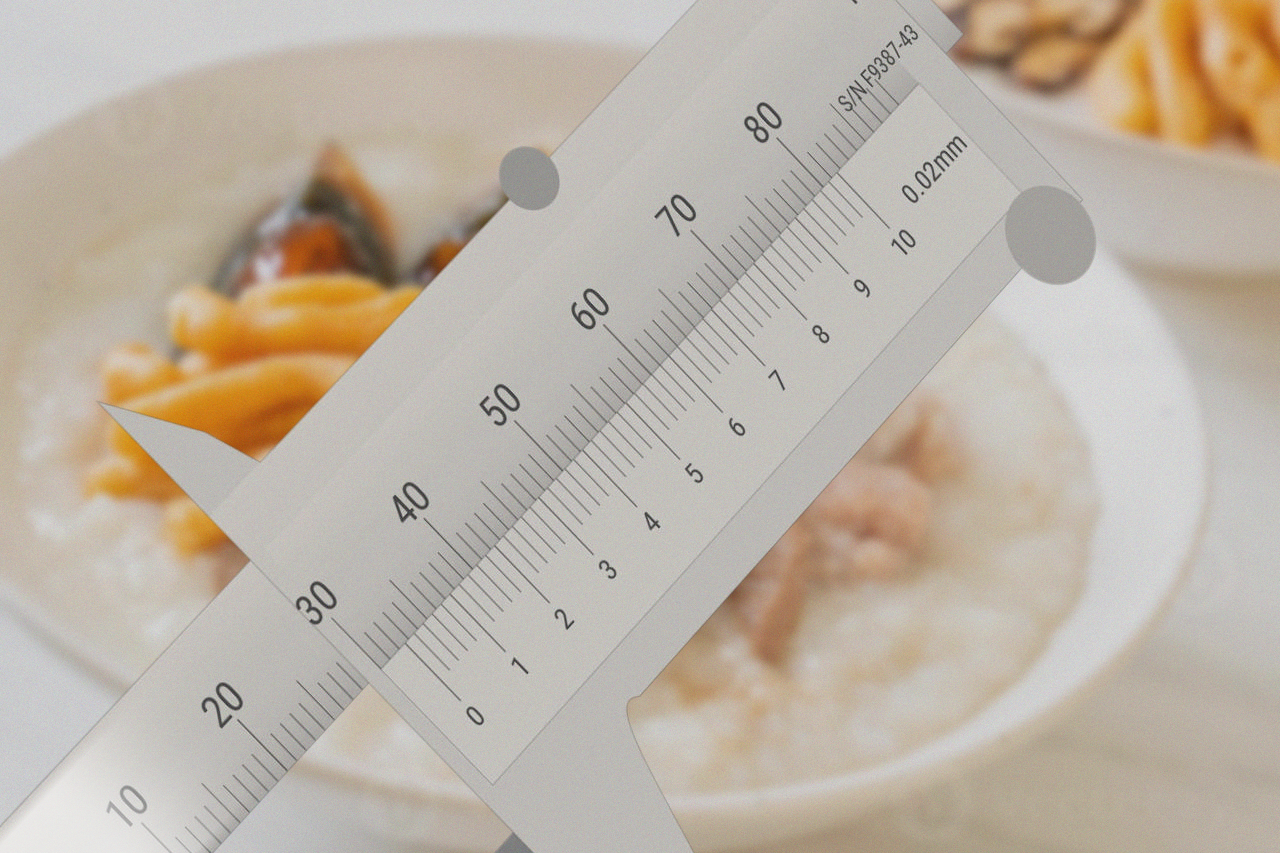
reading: mm 32.6
